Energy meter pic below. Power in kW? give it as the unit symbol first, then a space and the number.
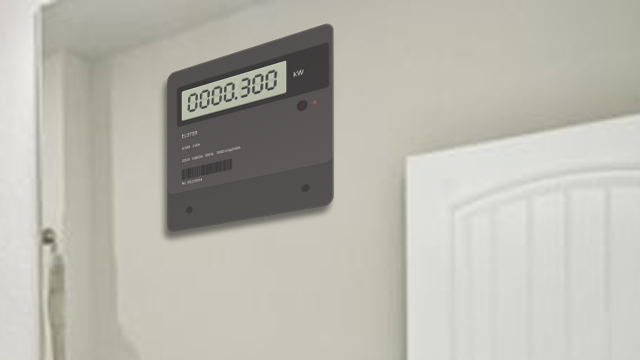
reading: kW 0.300
